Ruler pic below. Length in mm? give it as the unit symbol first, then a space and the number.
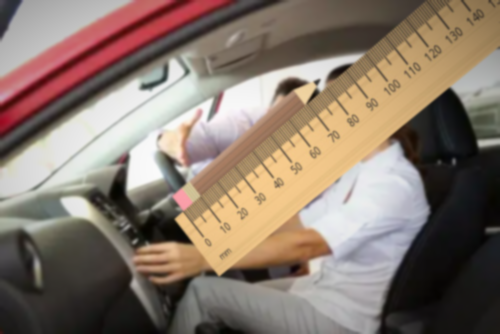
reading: mm 80
